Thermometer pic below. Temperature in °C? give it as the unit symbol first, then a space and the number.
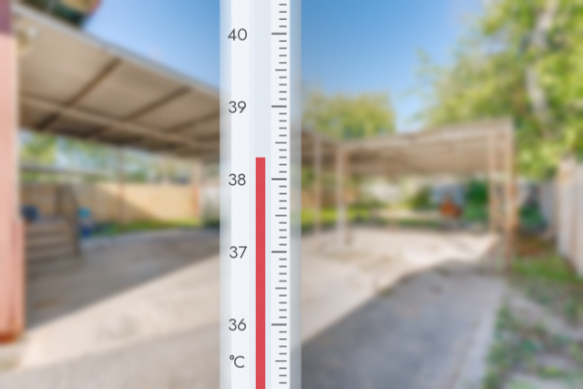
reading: °C 38.3
